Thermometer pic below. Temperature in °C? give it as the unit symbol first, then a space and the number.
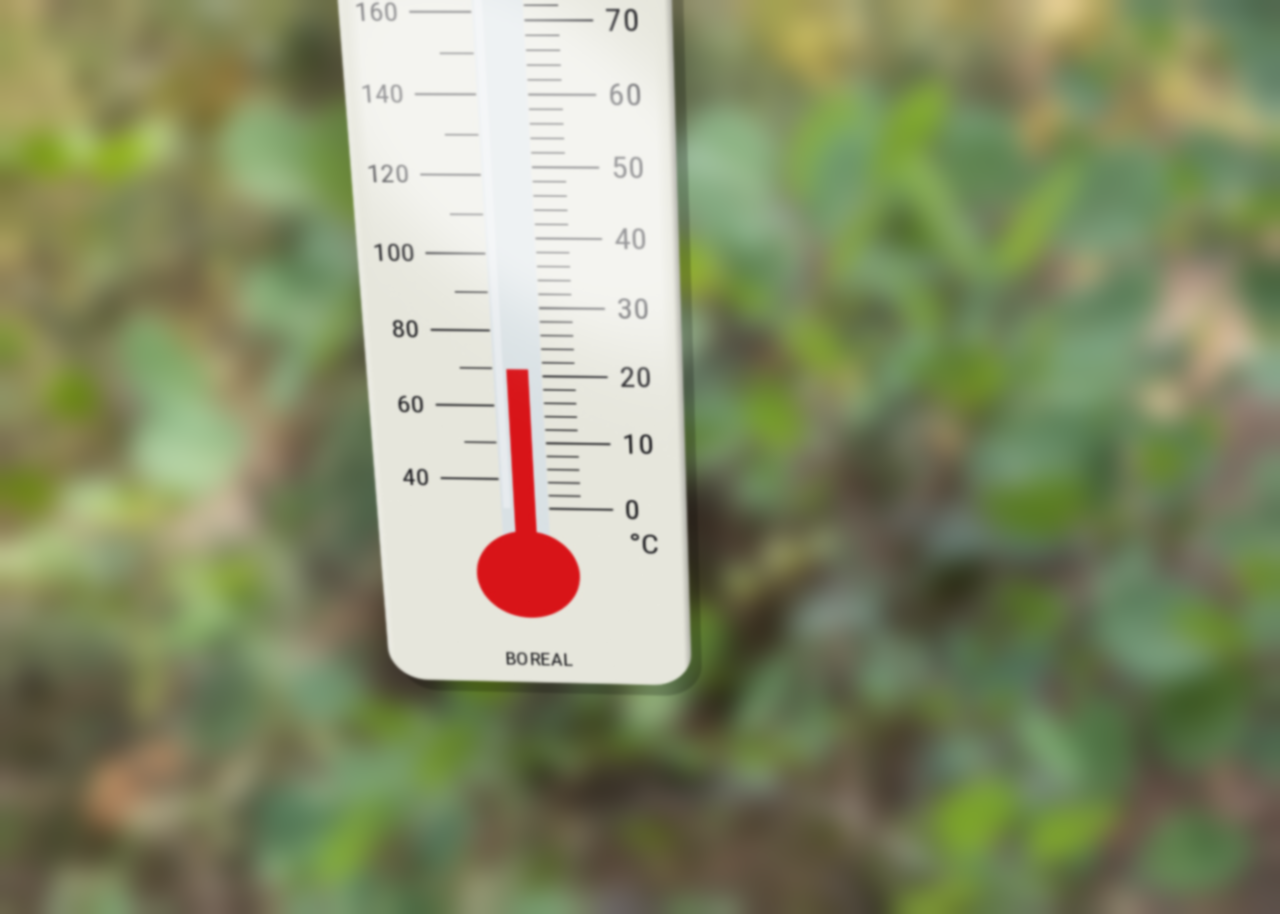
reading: °C 21
